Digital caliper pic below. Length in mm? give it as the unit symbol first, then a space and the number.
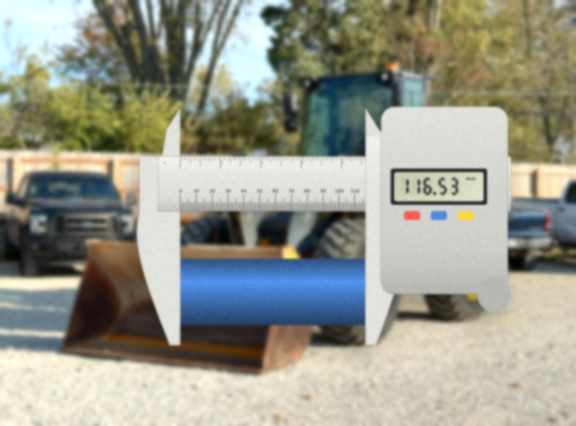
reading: mm 116.53
